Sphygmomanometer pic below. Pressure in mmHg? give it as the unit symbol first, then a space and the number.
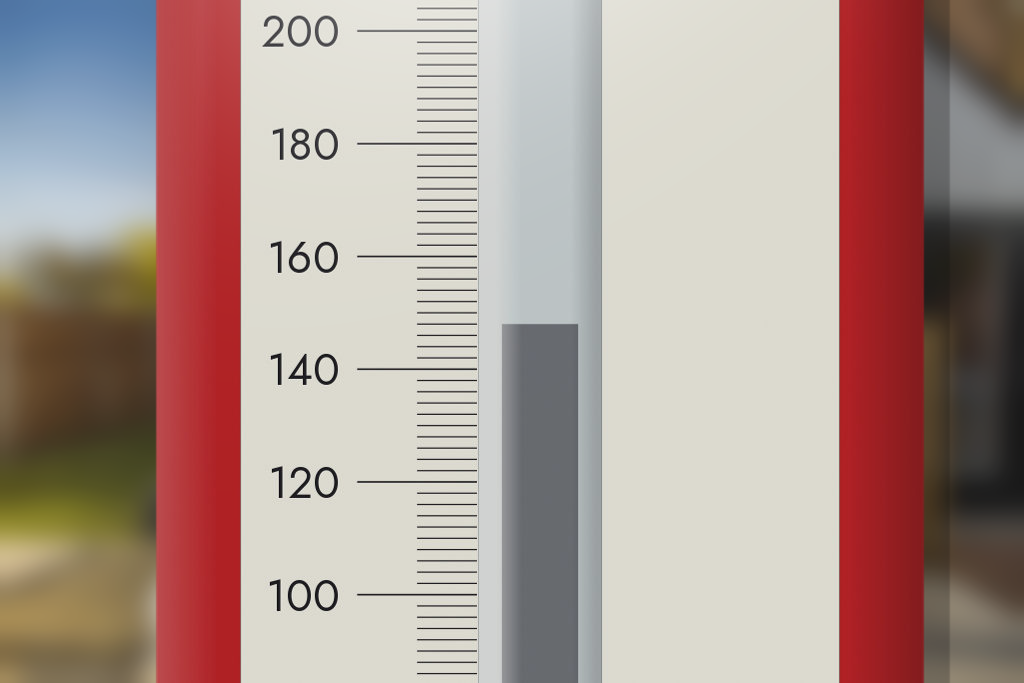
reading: mmHg 148
